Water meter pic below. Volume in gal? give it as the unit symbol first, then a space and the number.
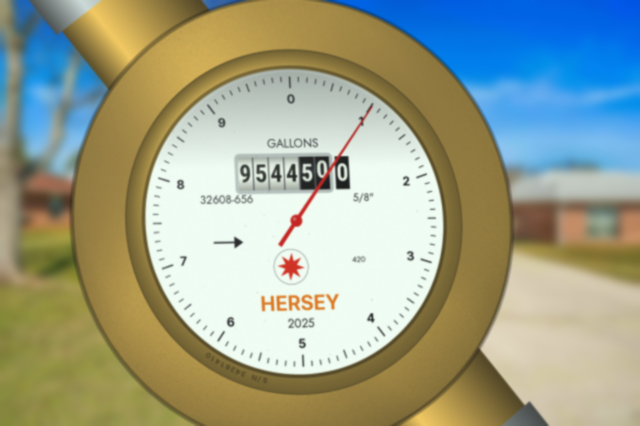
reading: gal 9544501.0
